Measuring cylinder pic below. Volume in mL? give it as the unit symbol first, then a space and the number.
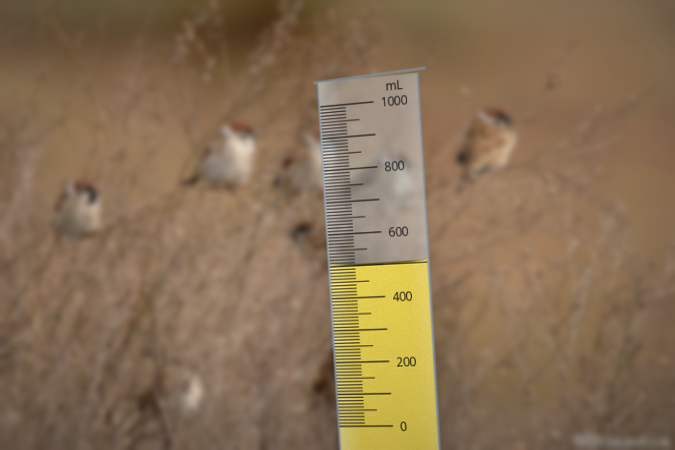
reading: mL 500
